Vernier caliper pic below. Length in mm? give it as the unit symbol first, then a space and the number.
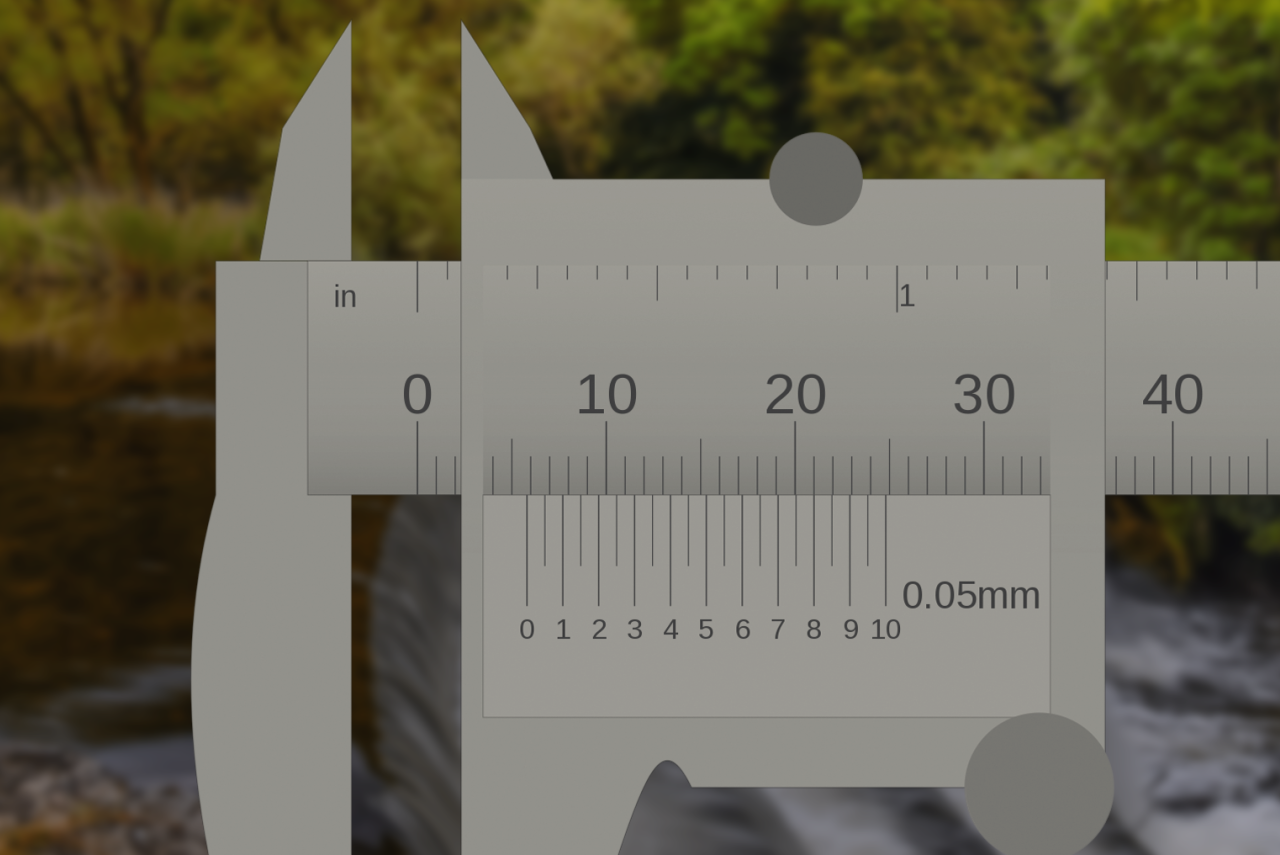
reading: mm 5.8
